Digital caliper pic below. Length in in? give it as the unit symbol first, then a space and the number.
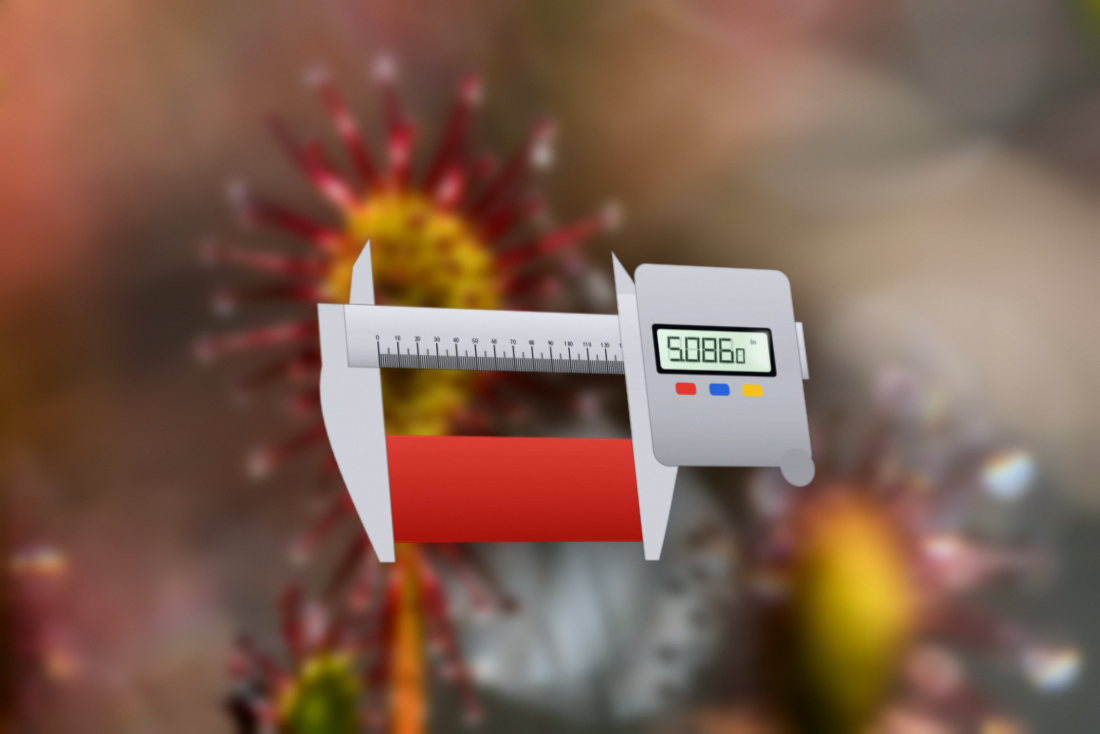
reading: in 5.0860
